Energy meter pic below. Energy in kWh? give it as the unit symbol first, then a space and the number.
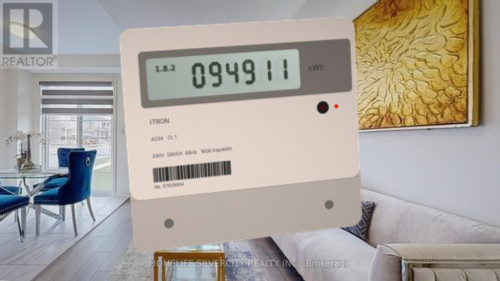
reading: kWh 94911
